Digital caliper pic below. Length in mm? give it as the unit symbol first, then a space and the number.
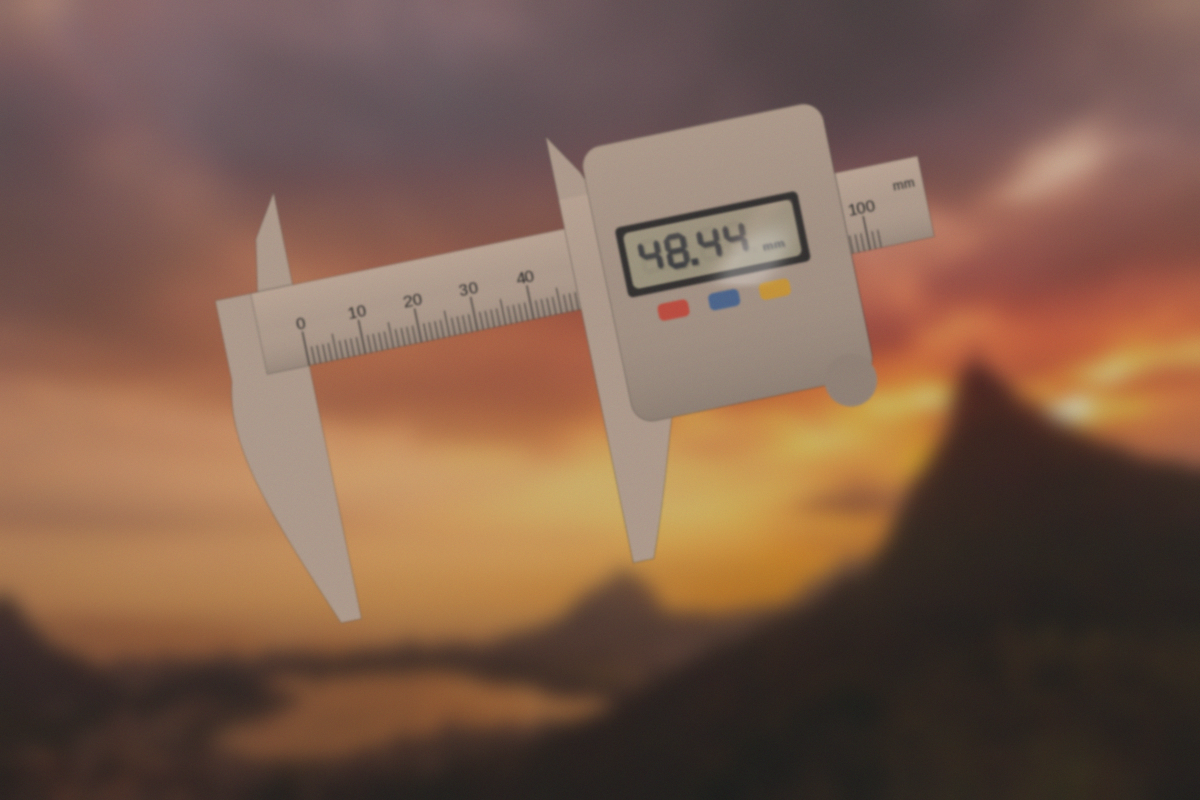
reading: mm 48.44
